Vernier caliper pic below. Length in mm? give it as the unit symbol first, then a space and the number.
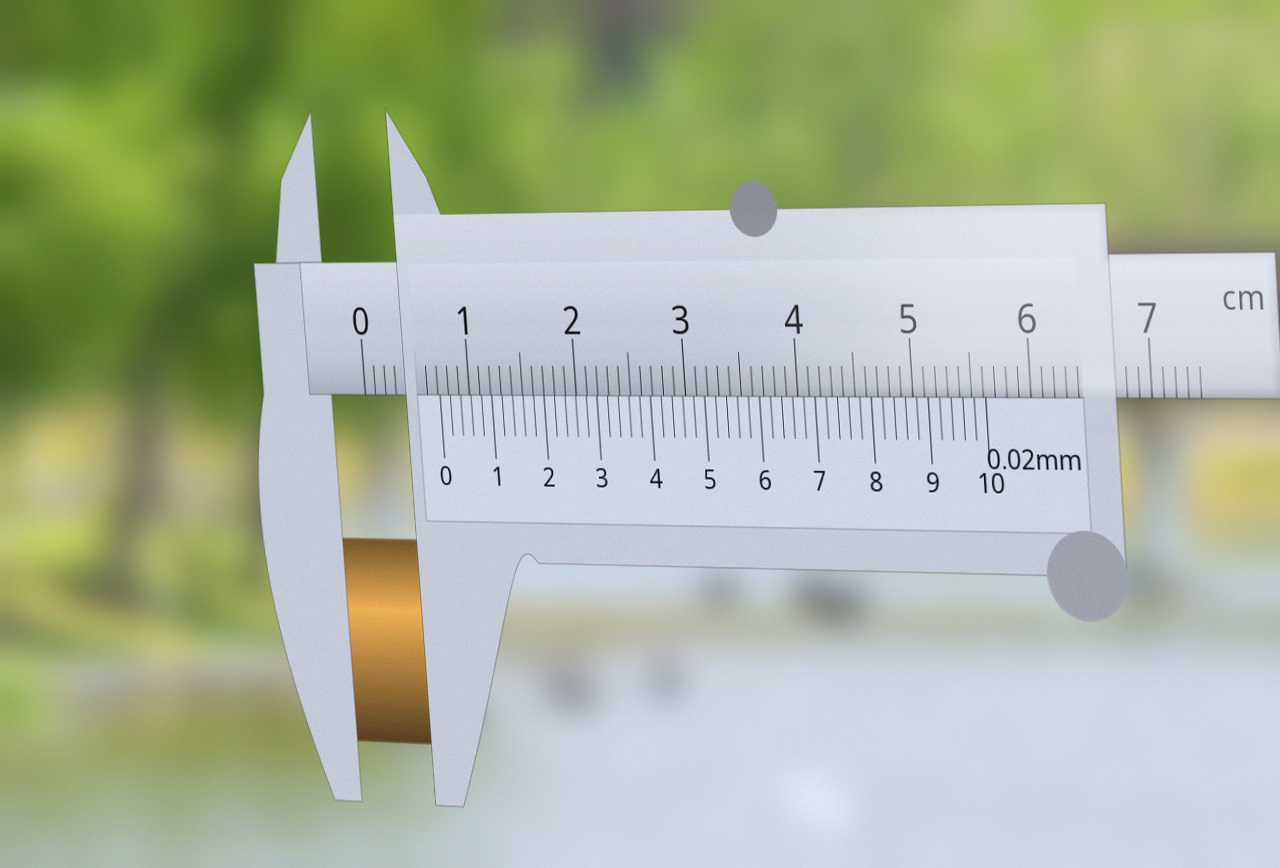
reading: mm 7.2
